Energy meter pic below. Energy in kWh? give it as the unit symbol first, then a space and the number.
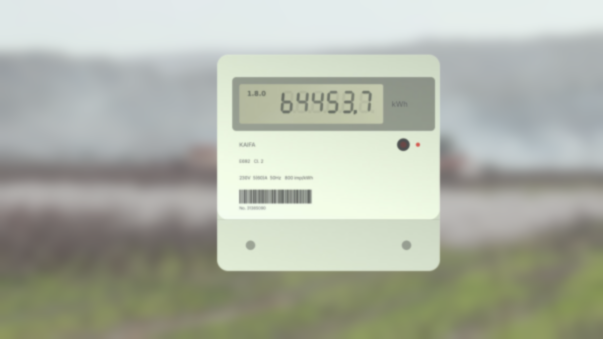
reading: kWh 64453.7
